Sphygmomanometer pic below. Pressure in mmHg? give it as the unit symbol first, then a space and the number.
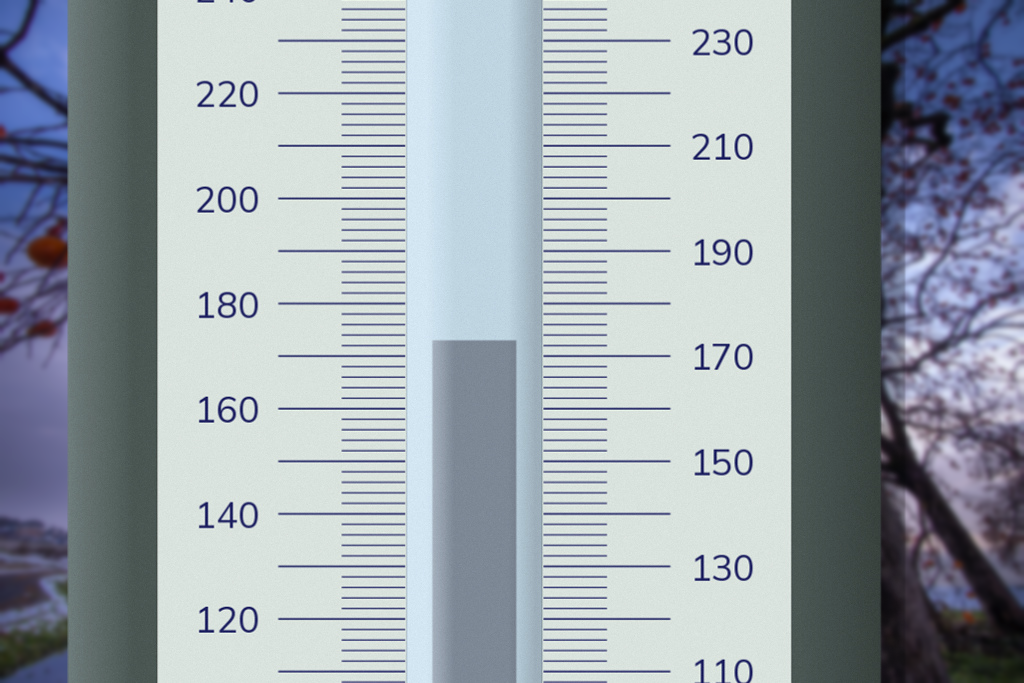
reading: mmHg 173
